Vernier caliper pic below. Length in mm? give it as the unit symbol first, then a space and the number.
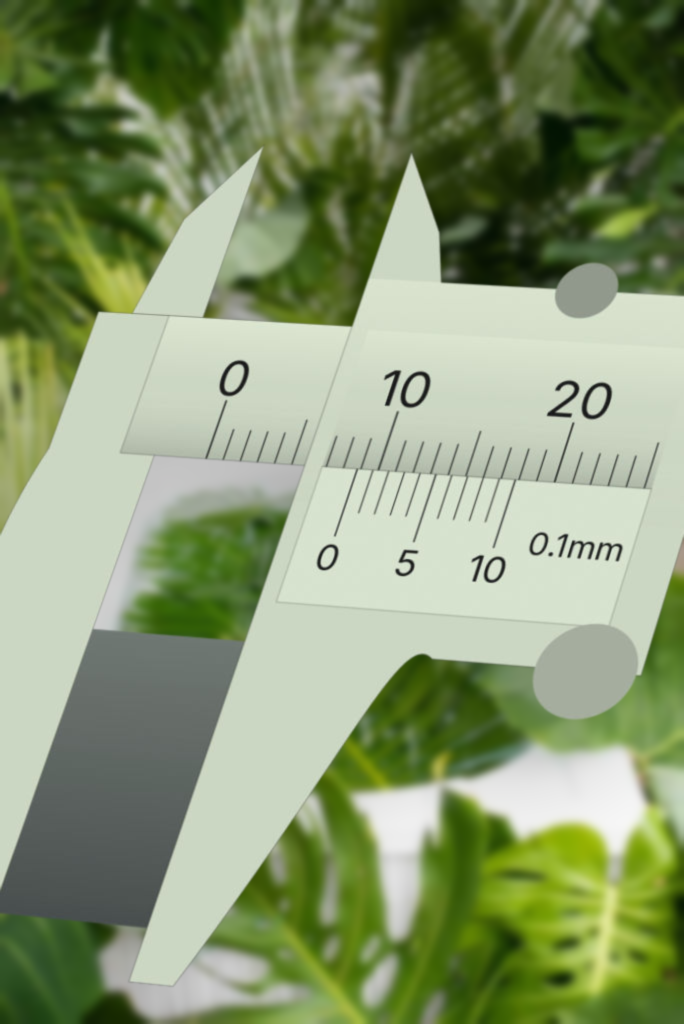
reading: mm 8.8
